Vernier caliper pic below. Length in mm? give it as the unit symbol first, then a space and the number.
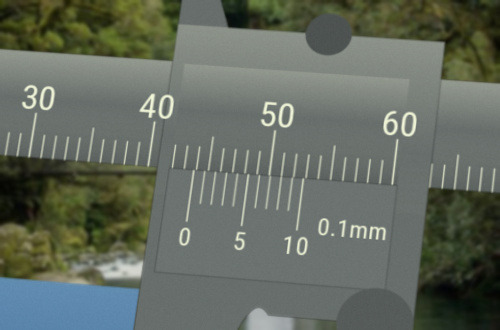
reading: mm 43.8
